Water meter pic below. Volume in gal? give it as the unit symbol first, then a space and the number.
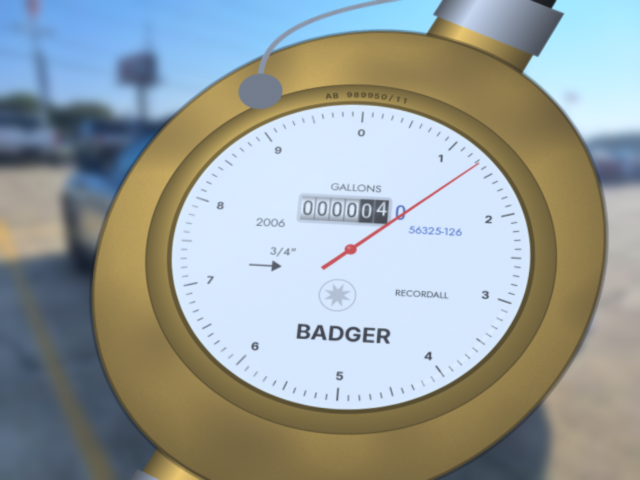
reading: gal 41.3
